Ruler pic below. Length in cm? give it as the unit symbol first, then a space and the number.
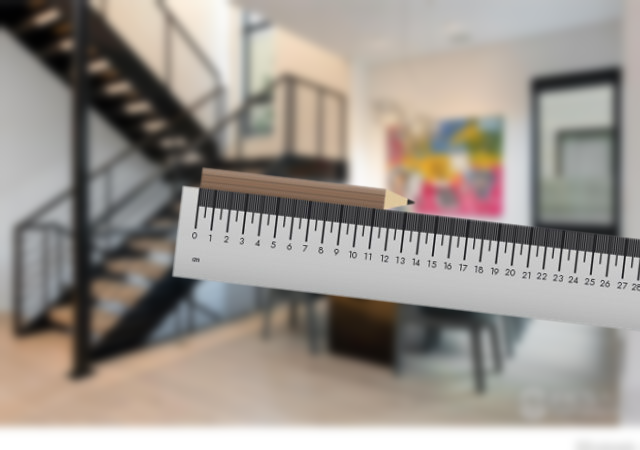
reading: cm 13.5
